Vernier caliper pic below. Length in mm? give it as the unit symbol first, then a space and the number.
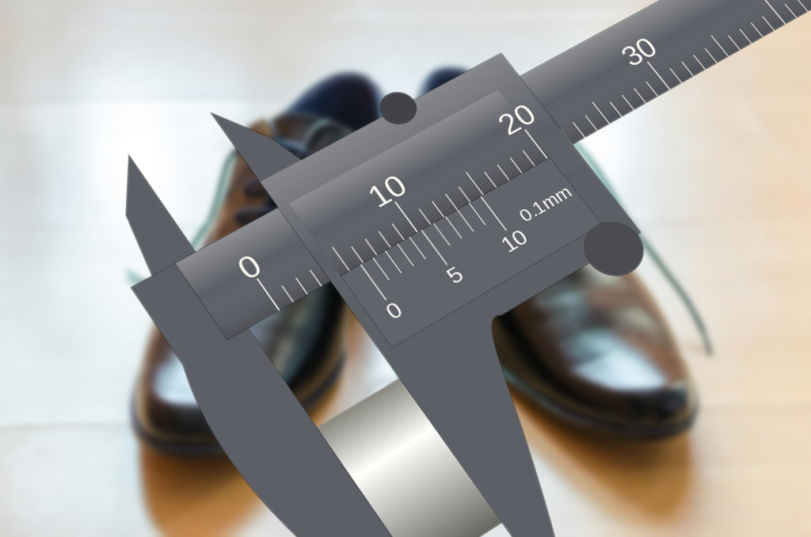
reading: mm 5.8
